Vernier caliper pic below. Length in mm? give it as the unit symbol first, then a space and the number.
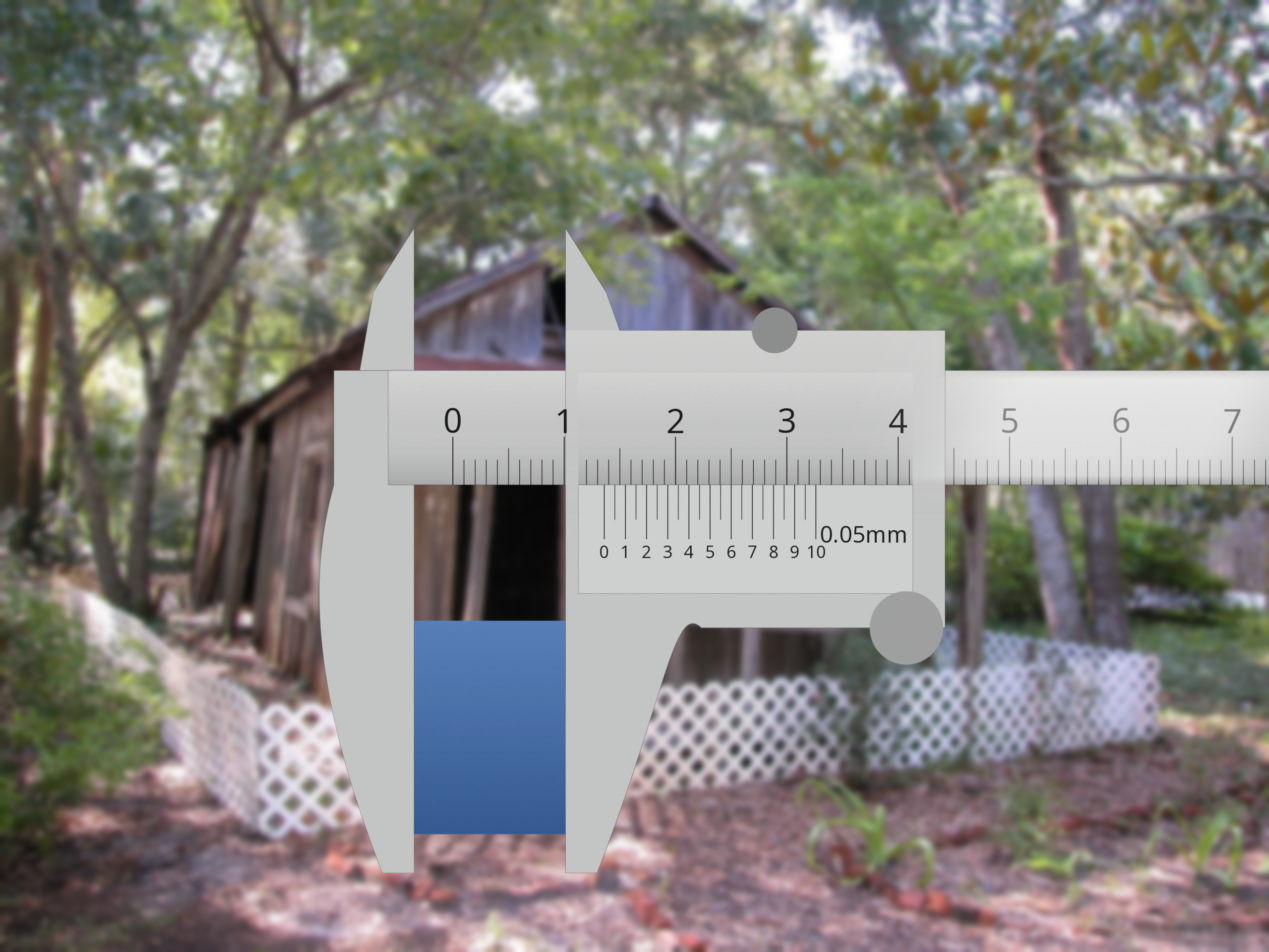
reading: mm 13.6
